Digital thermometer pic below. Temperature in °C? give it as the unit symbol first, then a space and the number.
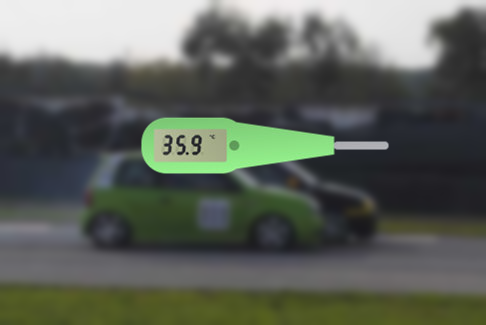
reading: °C 35.9
